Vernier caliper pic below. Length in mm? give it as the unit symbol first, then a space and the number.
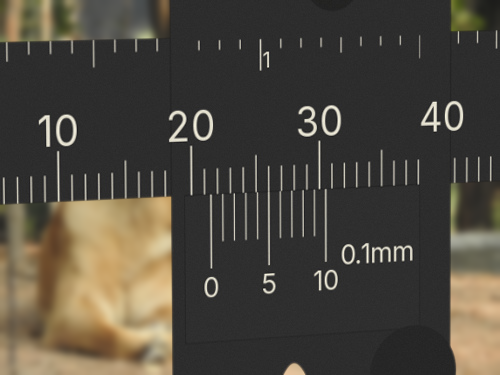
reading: mm 21.5
